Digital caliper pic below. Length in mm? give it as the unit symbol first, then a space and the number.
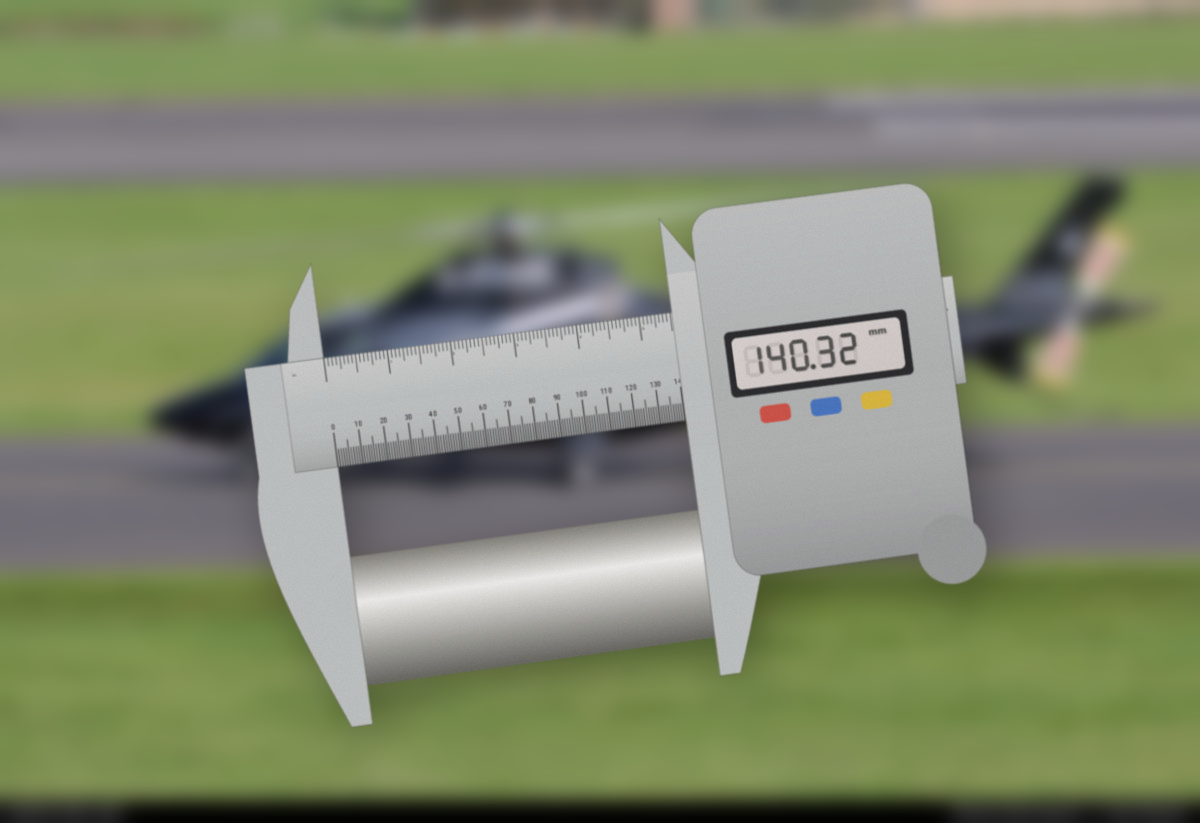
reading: mm 140.32
